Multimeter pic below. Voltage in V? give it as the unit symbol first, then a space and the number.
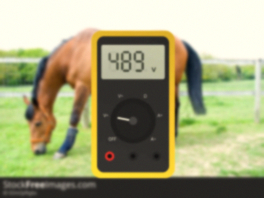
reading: V 489
